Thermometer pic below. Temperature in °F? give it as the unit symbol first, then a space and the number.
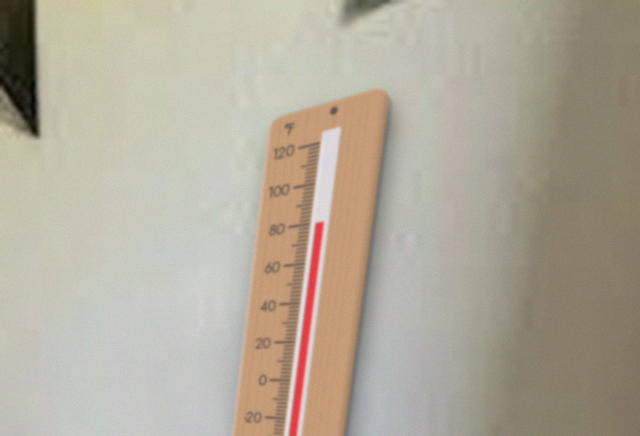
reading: °F 80
